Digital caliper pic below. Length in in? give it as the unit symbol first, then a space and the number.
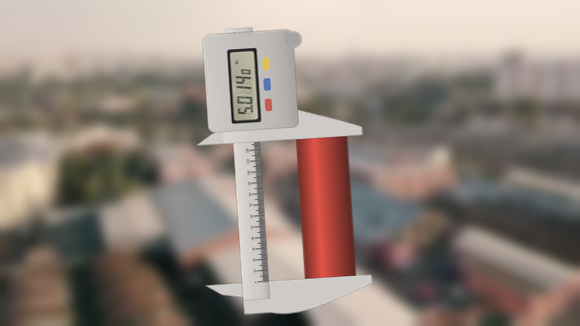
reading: in 5.0140
